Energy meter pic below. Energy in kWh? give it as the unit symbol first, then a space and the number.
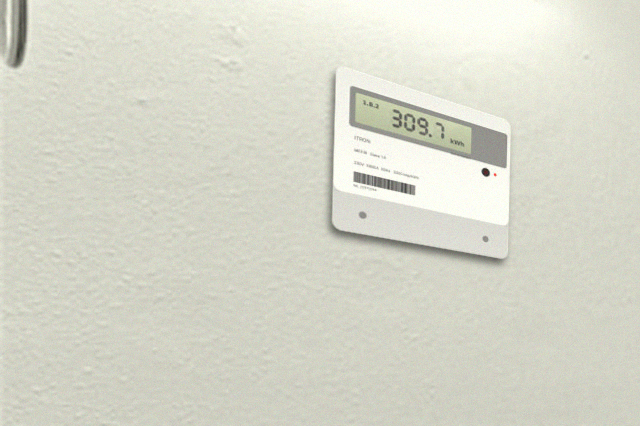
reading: kWh 309.7
